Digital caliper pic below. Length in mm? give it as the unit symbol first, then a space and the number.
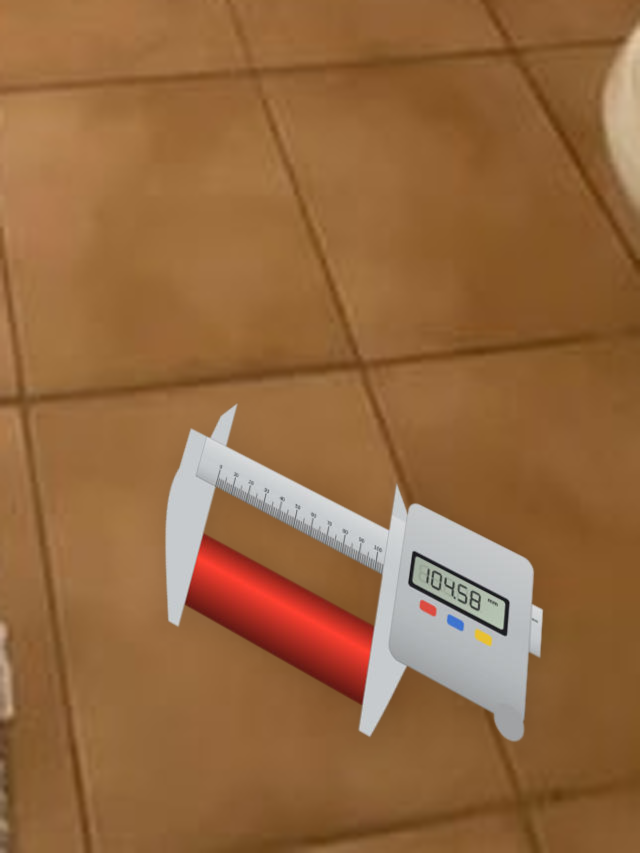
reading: mm 104.58
